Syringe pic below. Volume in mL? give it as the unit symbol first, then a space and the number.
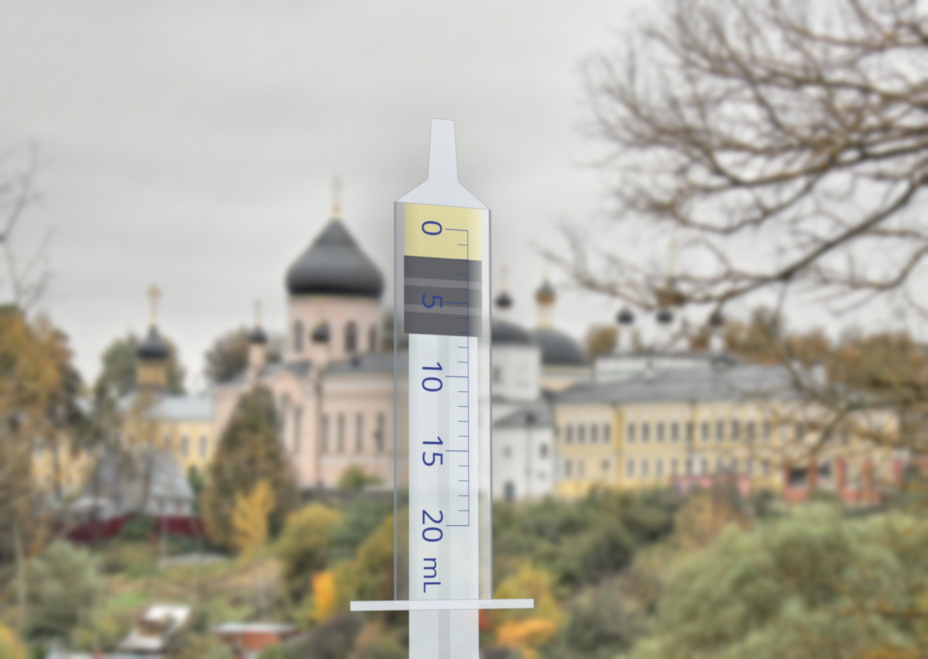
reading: mL 2
